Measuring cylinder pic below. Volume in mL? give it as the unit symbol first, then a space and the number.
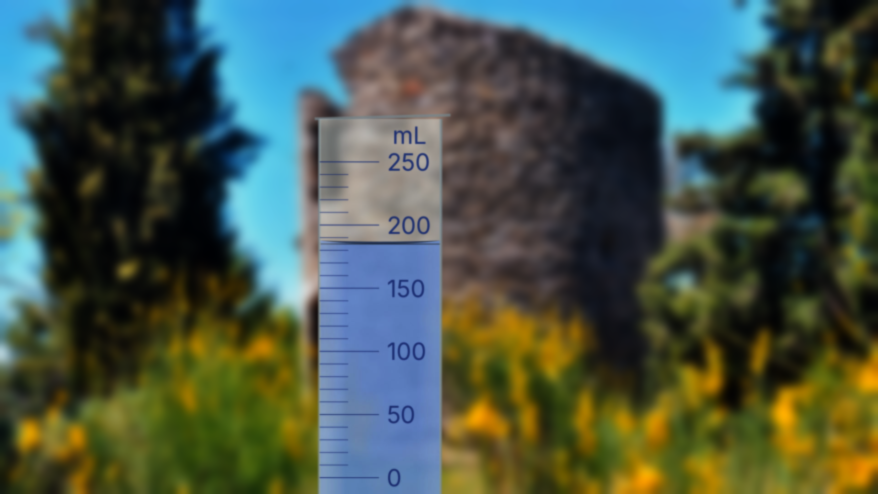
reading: mL 185
